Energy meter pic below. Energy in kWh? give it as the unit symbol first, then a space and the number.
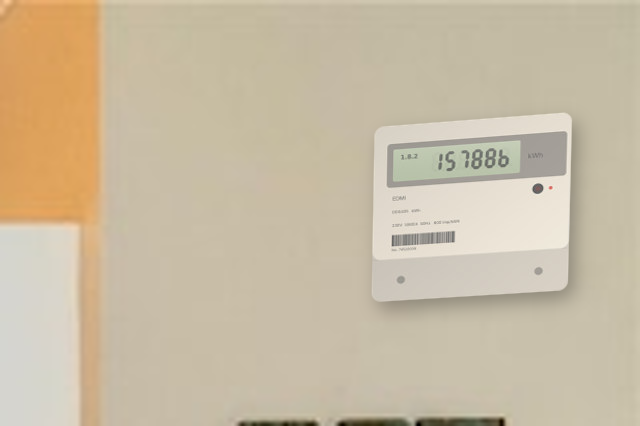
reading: kWh 157886
